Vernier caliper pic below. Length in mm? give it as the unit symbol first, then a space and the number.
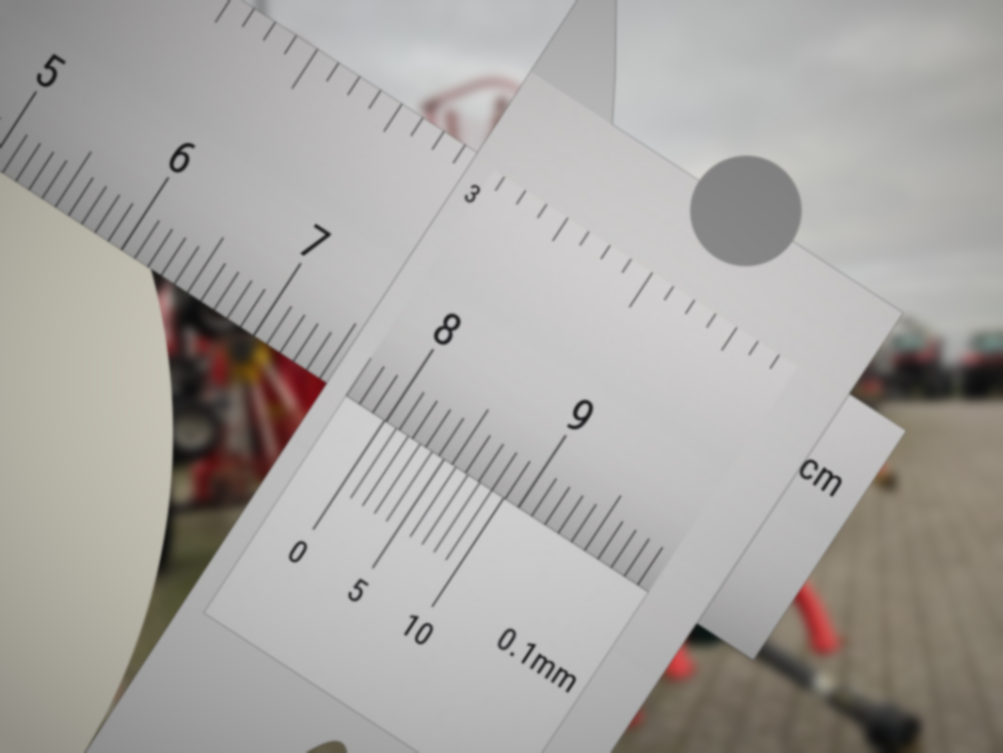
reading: mm 79.9
